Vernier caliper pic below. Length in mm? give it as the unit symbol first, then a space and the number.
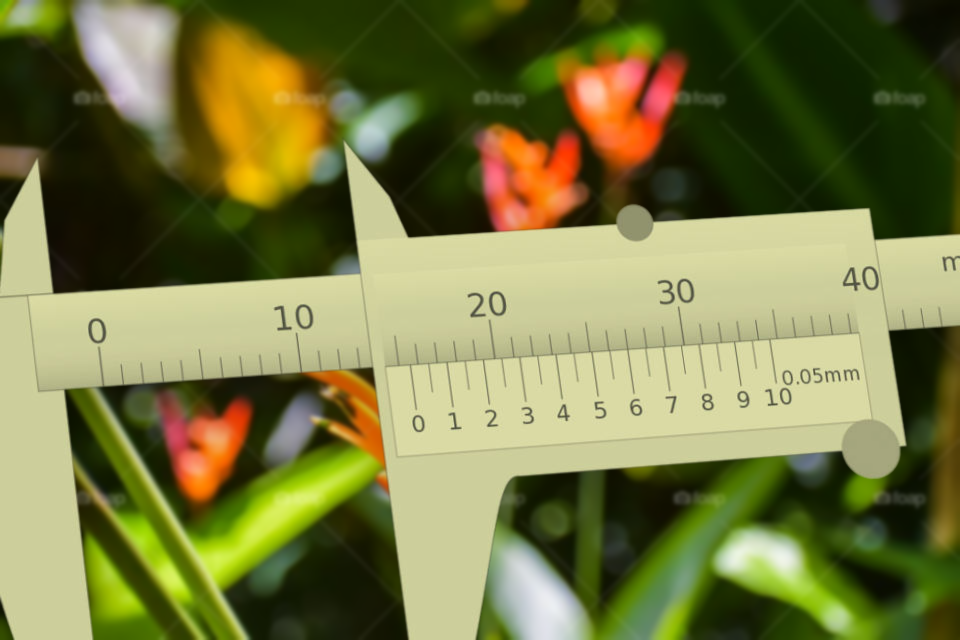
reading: mm 15.6
